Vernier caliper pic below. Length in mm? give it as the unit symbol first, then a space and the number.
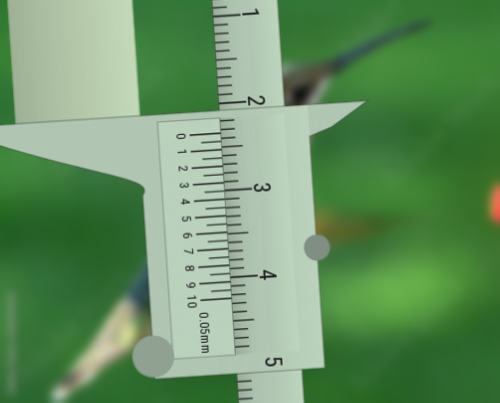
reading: mm 23.4
